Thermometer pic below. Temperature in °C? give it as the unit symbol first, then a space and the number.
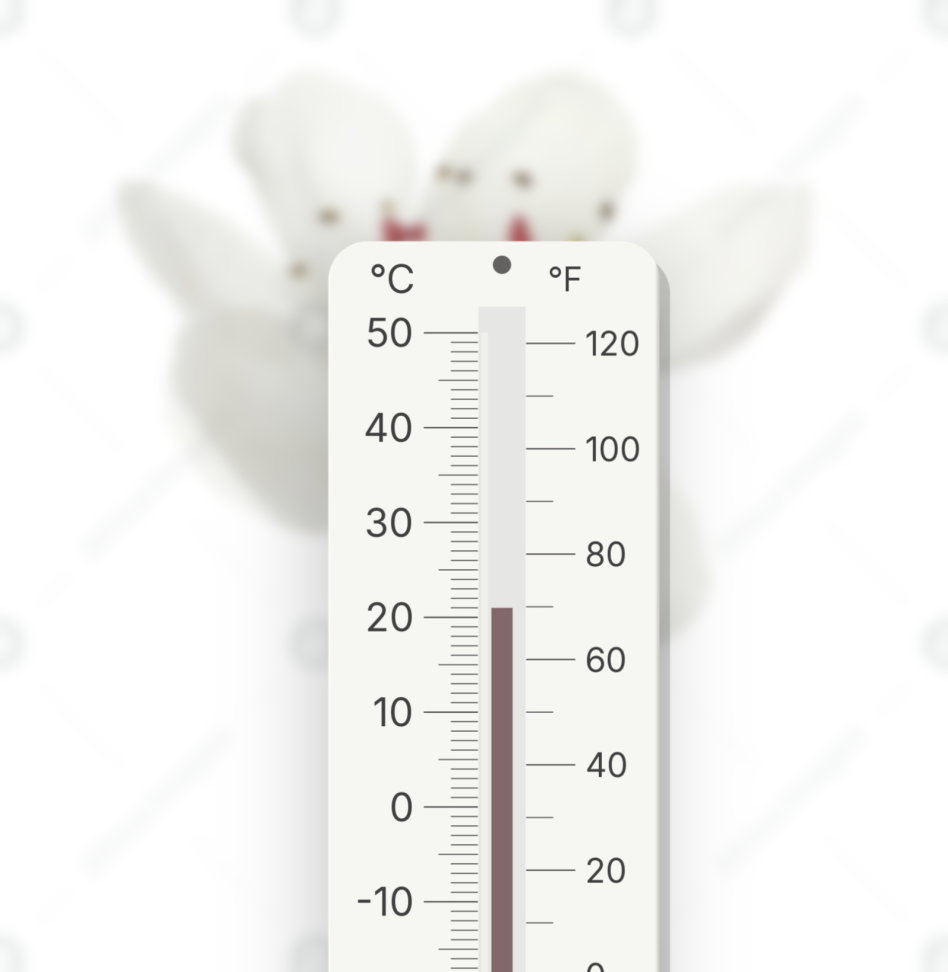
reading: °C 21
